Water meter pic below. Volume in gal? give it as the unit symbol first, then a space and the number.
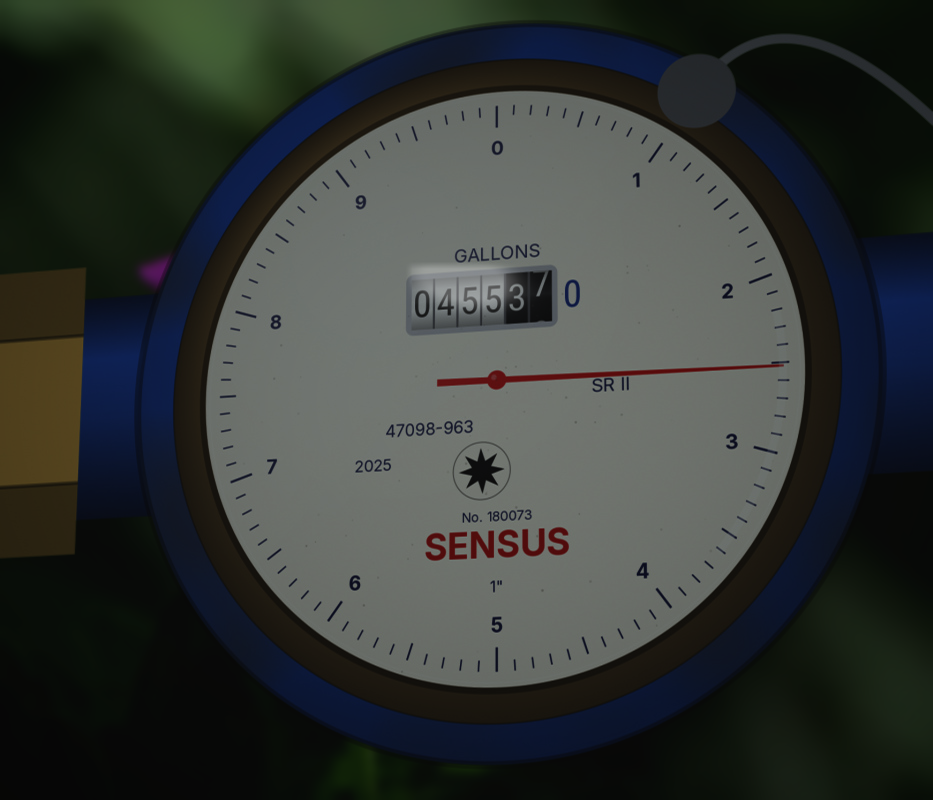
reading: gal 455372.5
